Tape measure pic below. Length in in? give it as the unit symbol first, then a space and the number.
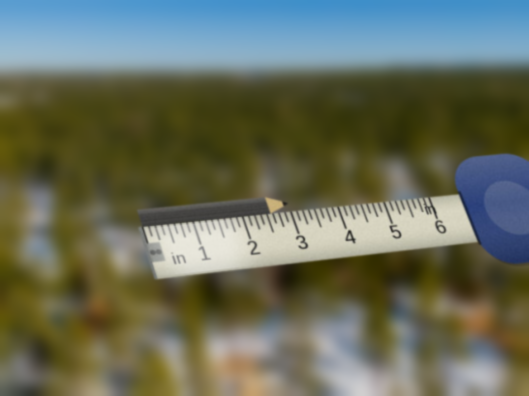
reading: in 3
